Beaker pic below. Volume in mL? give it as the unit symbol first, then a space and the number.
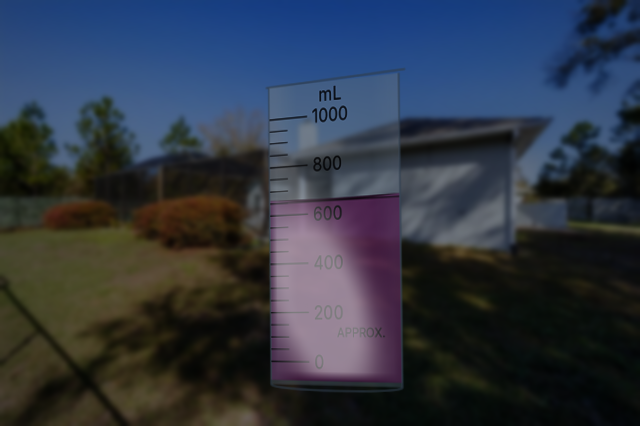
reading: mL 650
